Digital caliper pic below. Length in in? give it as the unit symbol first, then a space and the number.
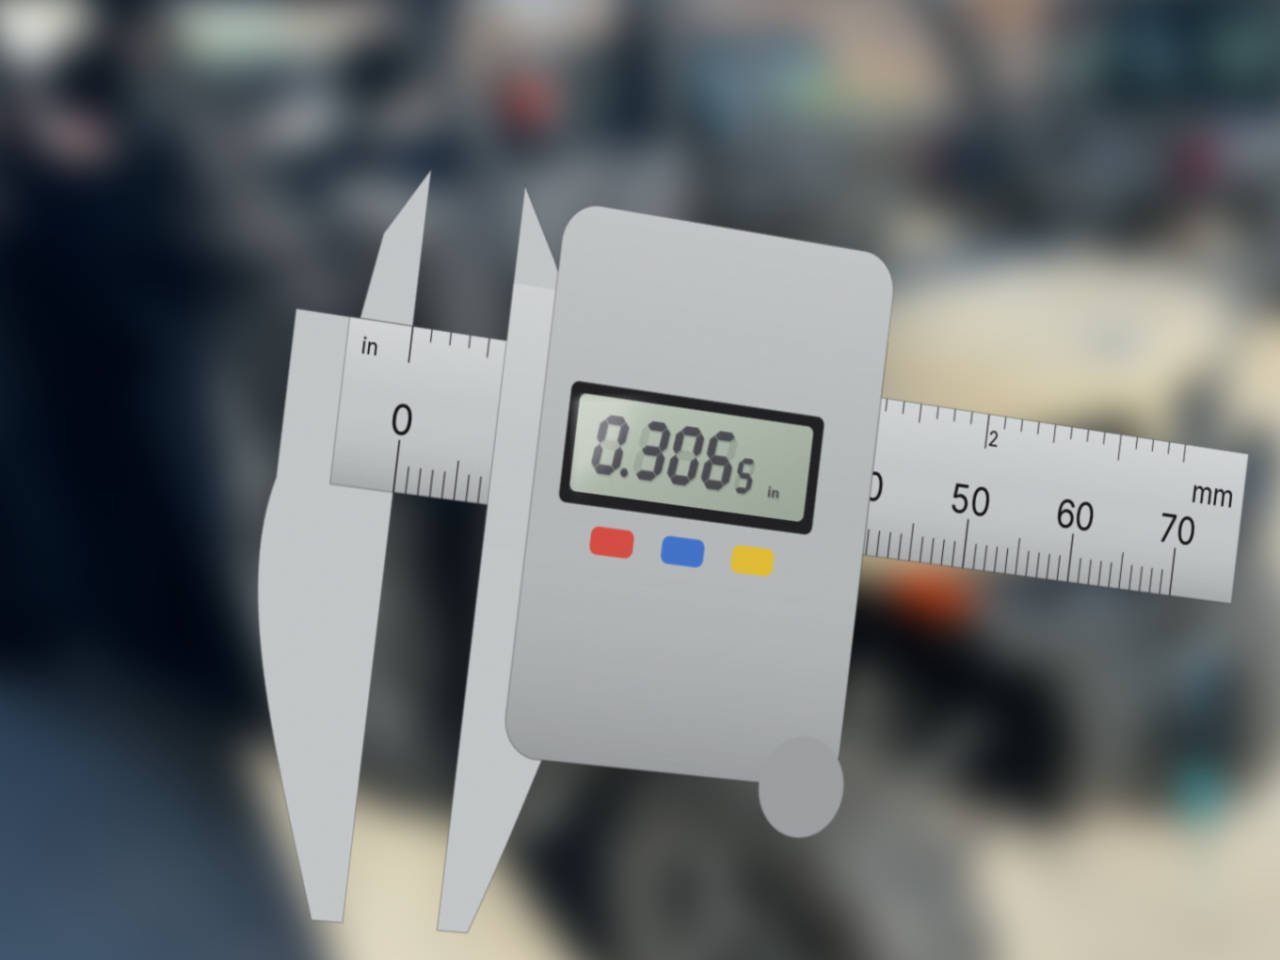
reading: in 0.3065
